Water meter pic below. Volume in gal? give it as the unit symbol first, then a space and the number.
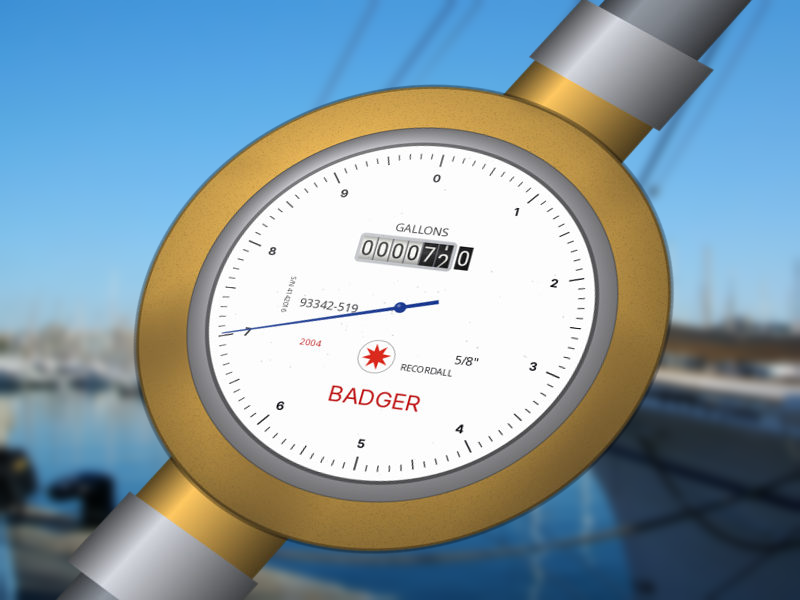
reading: gal 717.0
